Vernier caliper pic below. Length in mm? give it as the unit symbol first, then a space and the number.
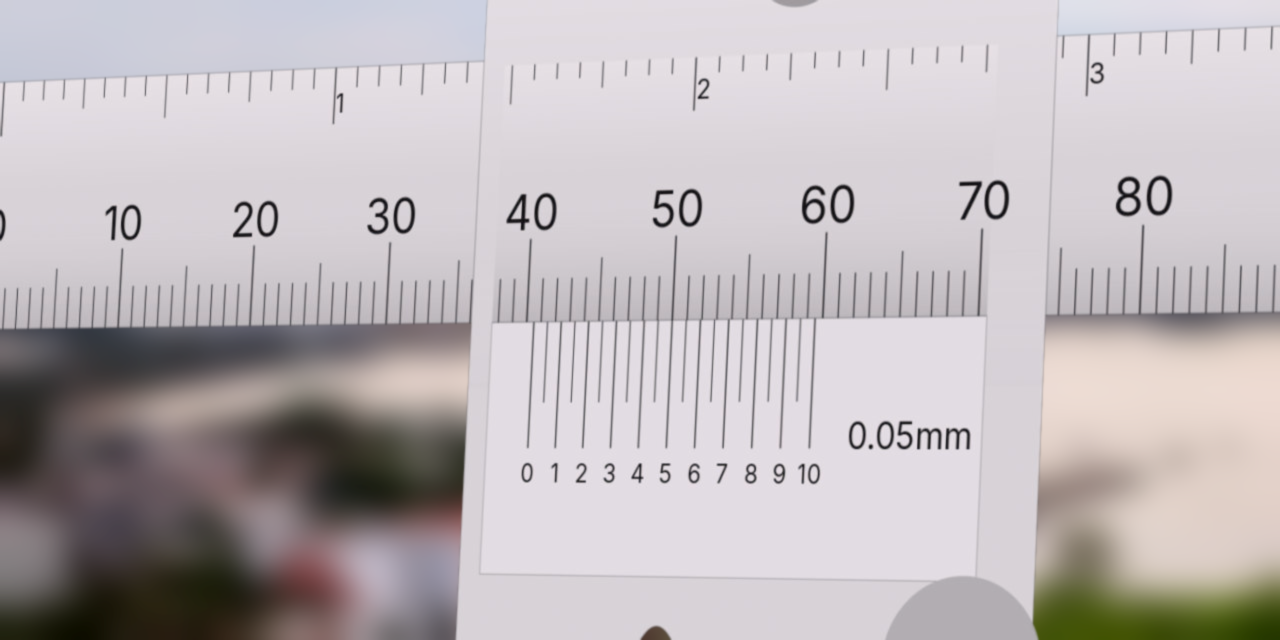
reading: mm 40.5
